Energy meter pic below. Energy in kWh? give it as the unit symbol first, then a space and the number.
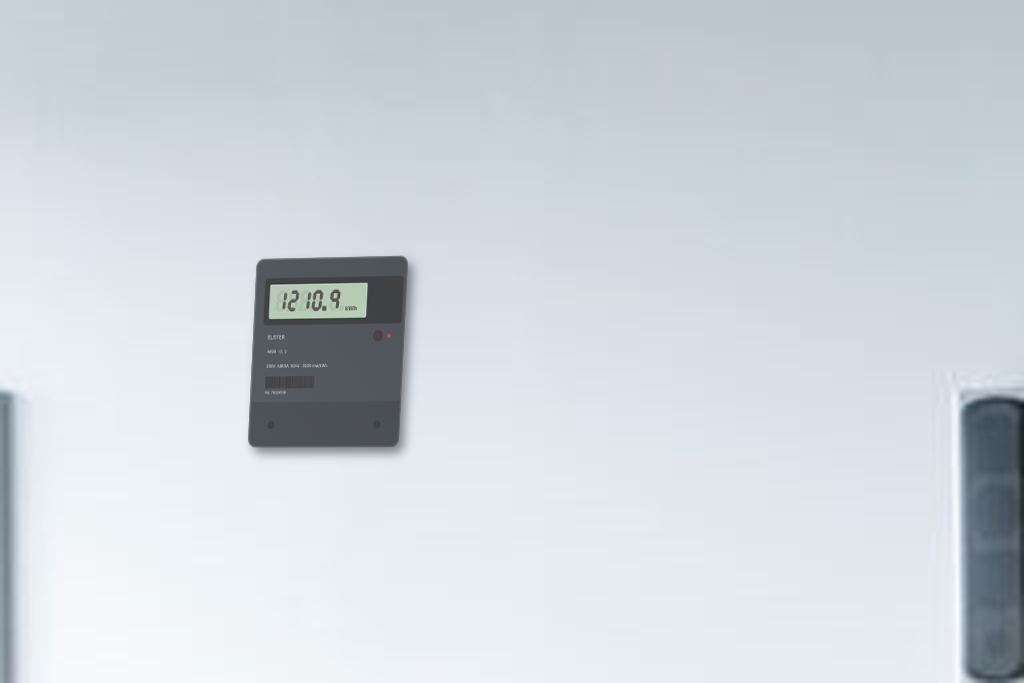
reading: kWh 1210.9
